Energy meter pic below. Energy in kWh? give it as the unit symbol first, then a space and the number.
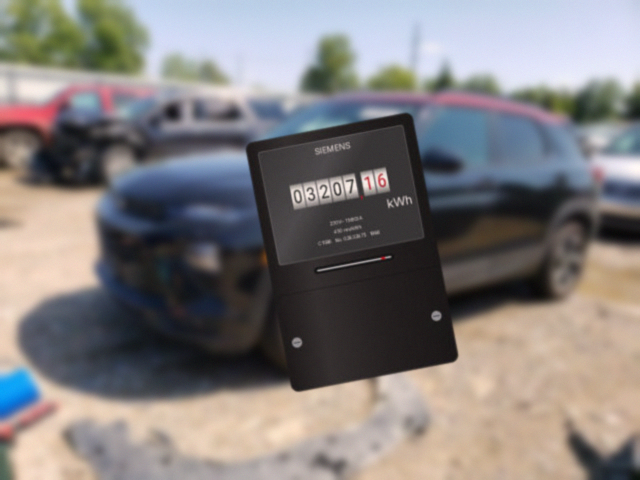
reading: kWh 3207.16
